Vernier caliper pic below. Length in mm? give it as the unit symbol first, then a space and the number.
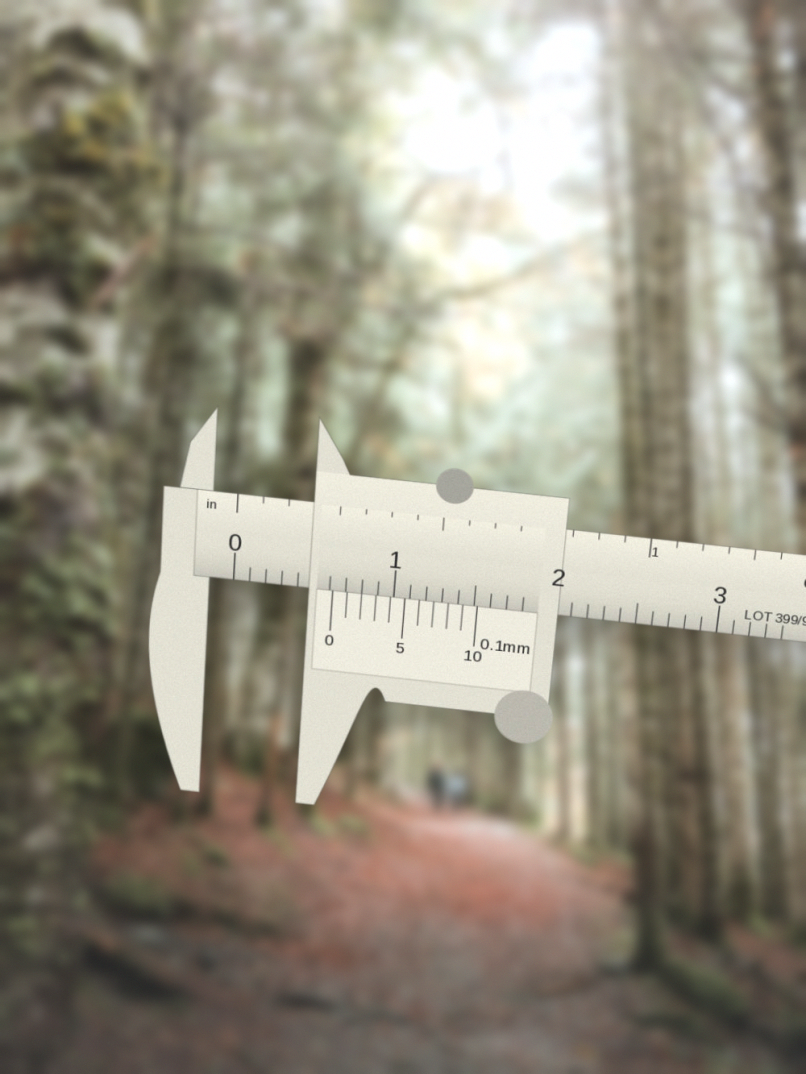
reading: mm 6.2
